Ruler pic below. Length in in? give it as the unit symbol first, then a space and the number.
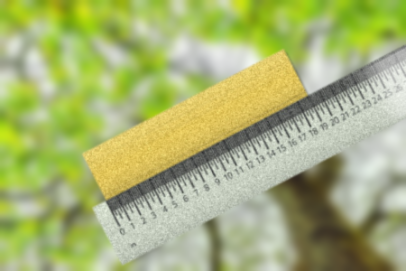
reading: in 19
